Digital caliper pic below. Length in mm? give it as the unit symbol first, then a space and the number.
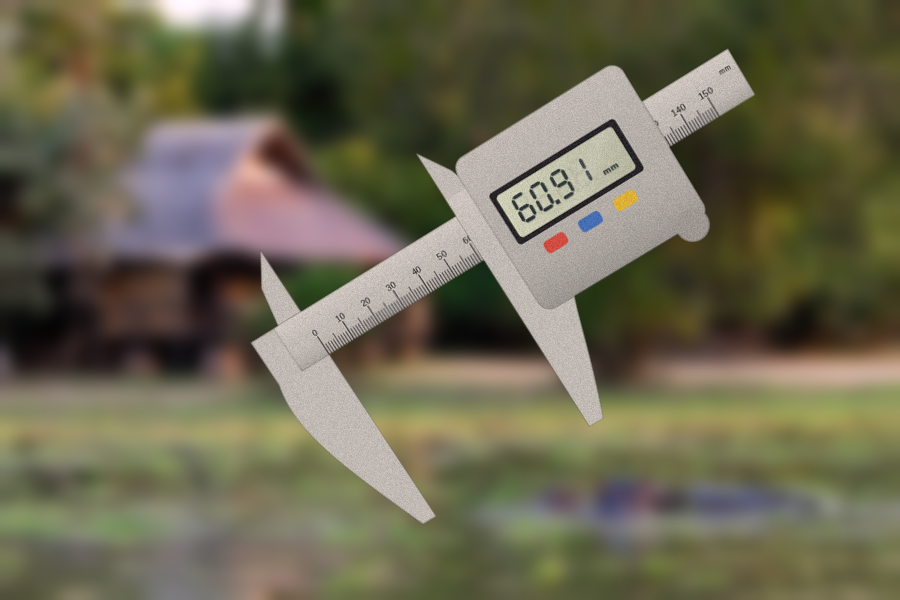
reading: mm 60.91
